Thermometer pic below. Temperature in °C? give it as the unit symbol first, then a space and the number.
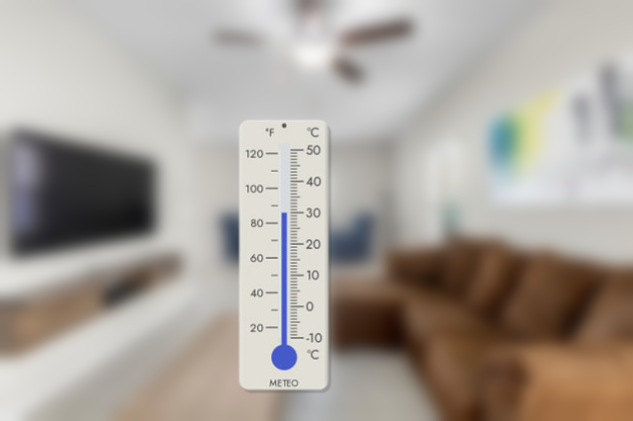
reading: °C 30
